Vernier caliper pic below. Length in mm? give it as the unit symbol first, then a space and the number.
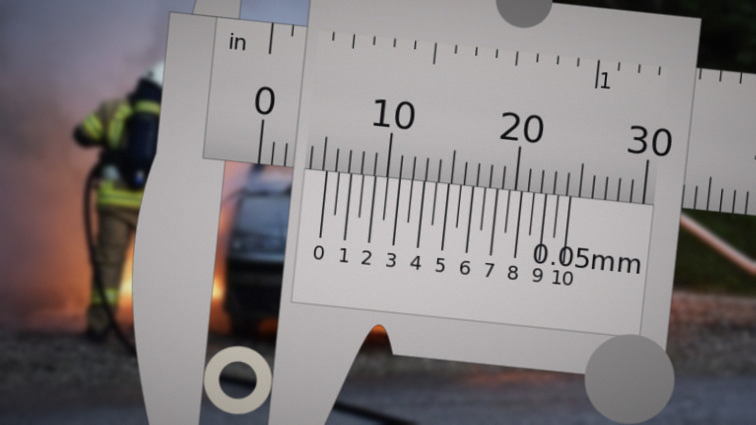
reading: mm 5.3
